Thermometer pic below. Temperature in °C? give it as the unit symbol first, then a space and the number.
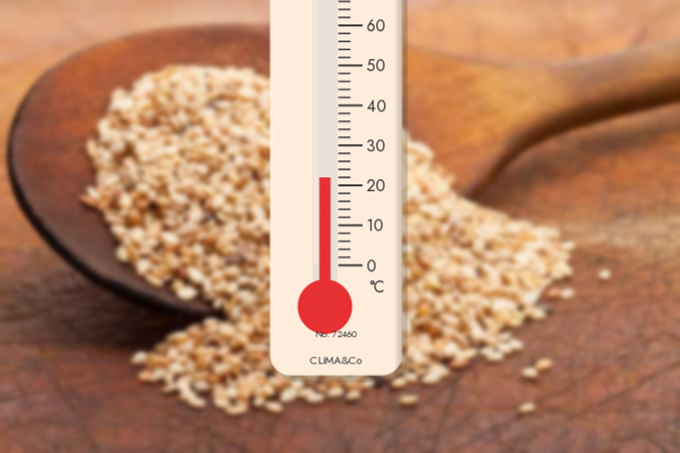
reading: °C 22
